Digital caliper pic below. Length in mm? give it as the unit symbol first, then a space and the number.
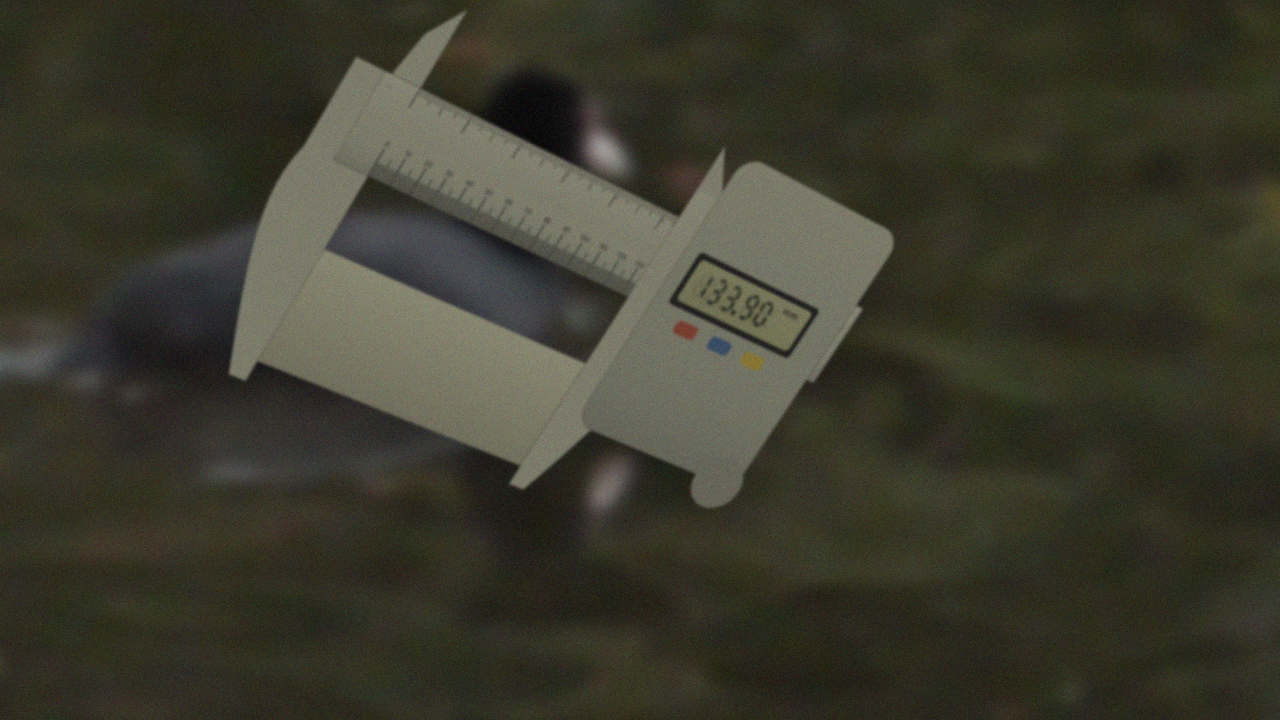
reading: mm 133.90
